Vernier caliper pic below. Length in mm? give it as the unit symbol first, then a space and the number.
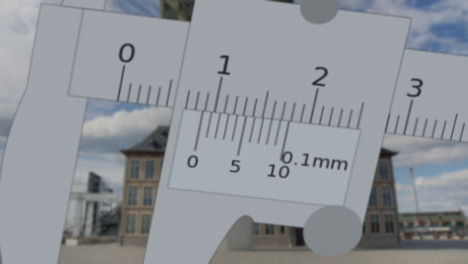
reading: mm 8.8
